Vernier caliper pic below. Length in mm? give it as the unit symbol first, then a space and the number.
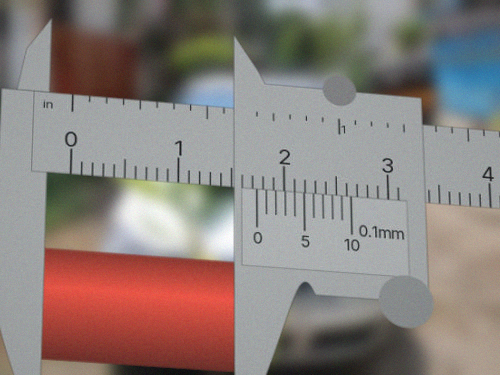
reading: mm 17.4
